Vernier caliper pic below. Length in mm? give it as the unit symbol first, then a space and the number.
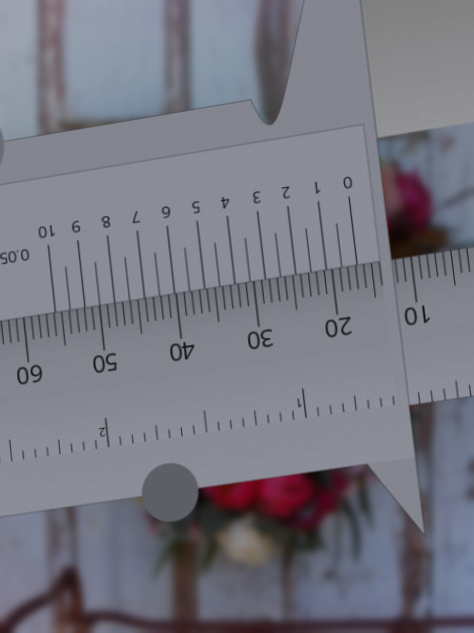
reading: mm 16.8
